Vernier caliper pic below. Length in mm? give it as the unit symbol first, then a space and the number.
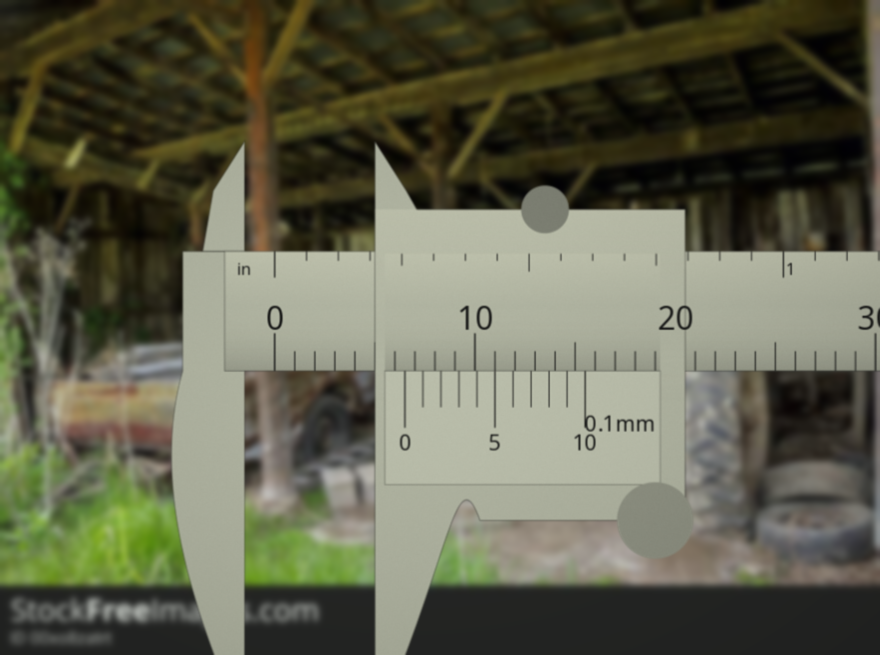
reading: mm 6.5
